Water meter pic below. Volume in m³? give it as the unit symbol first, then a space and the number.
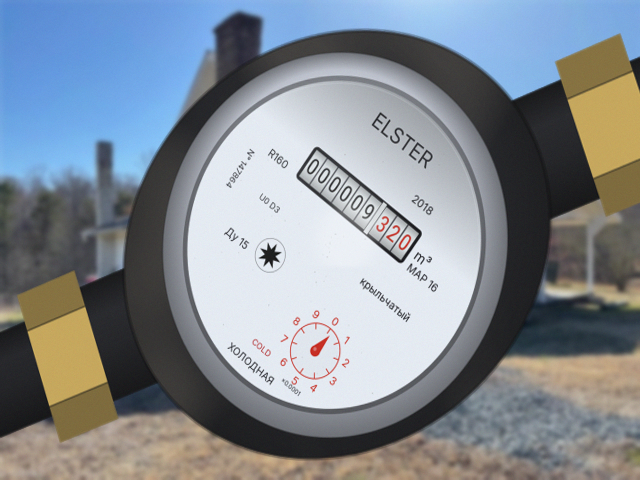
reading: m³ 9.3200
